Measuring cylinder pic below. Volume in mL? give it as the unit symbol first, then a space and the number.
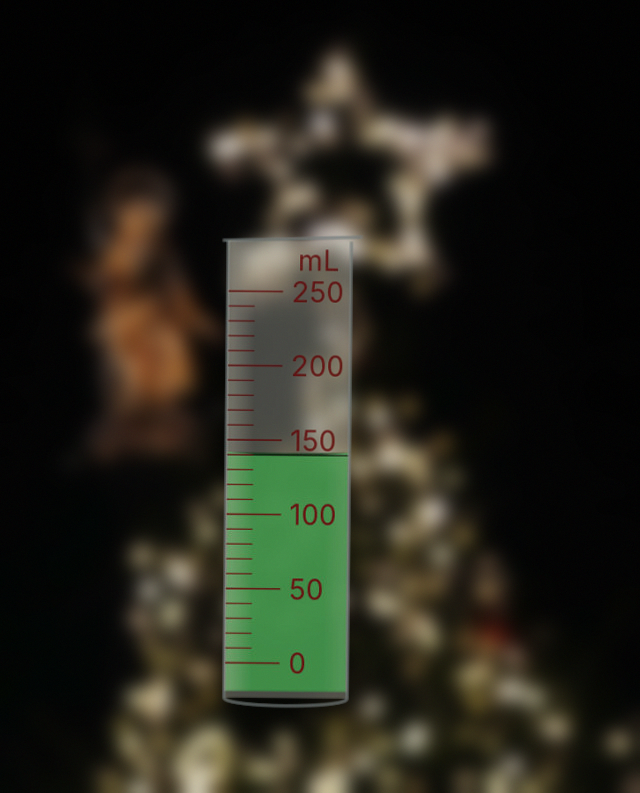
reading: mL 140
